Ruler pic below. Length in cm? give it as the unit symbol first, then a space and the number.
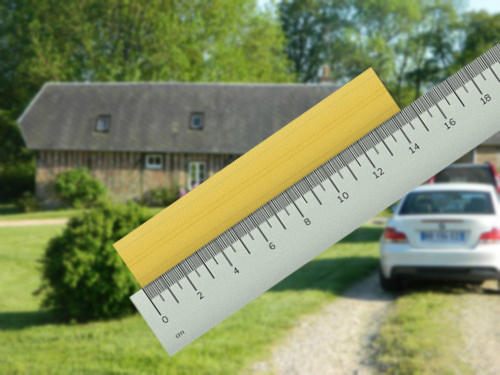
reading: cm 14.5
